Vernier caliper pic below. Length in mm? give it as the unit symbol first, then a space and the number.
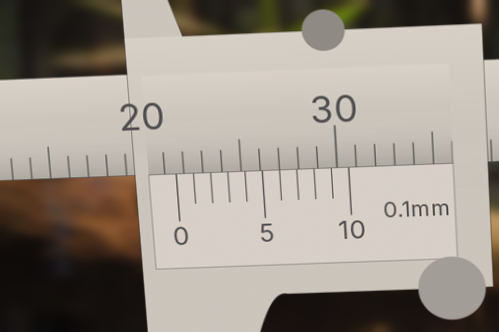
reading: mm 21.6
